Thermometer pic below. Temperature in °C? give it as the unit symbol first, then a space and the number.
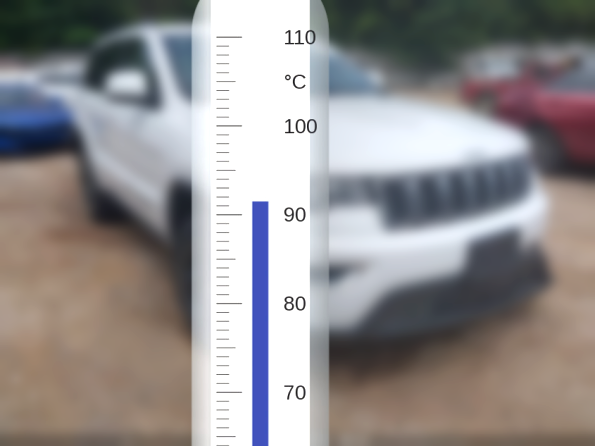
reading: °C 91.5
